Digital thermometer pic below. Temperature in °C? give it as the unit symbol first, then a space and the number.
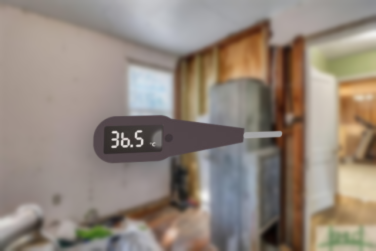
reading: °C 36.5
